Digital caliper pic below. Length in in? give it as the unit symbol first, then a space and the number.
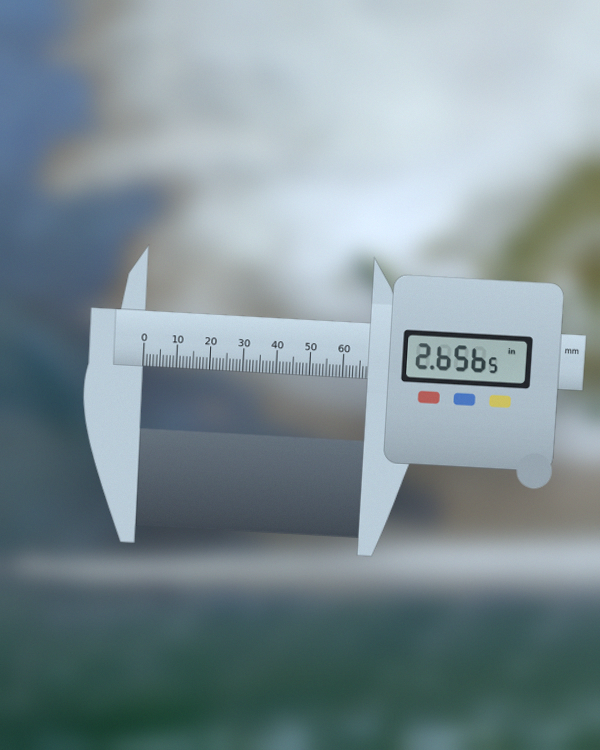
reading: in 2.6565
